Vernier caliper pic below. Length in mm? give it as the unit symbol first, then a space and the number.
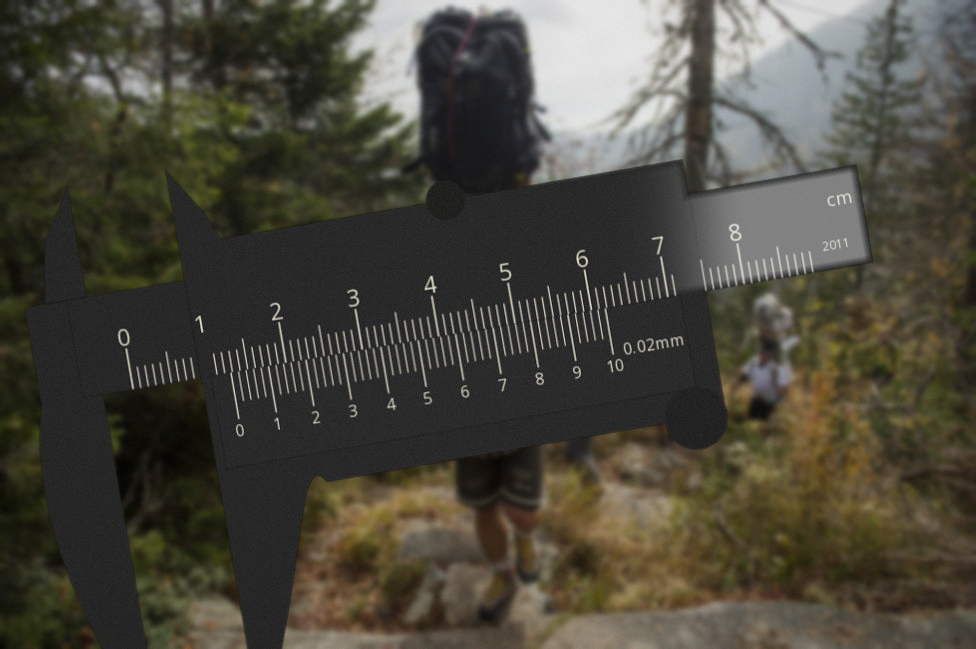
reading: mm 12.8
